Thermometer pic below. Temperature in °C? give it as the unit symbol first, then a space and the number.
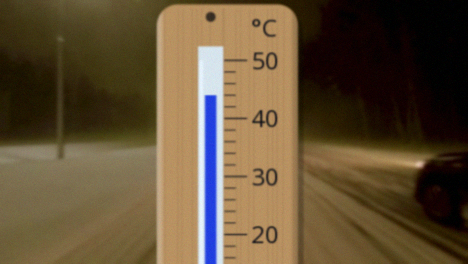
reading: °C 44
